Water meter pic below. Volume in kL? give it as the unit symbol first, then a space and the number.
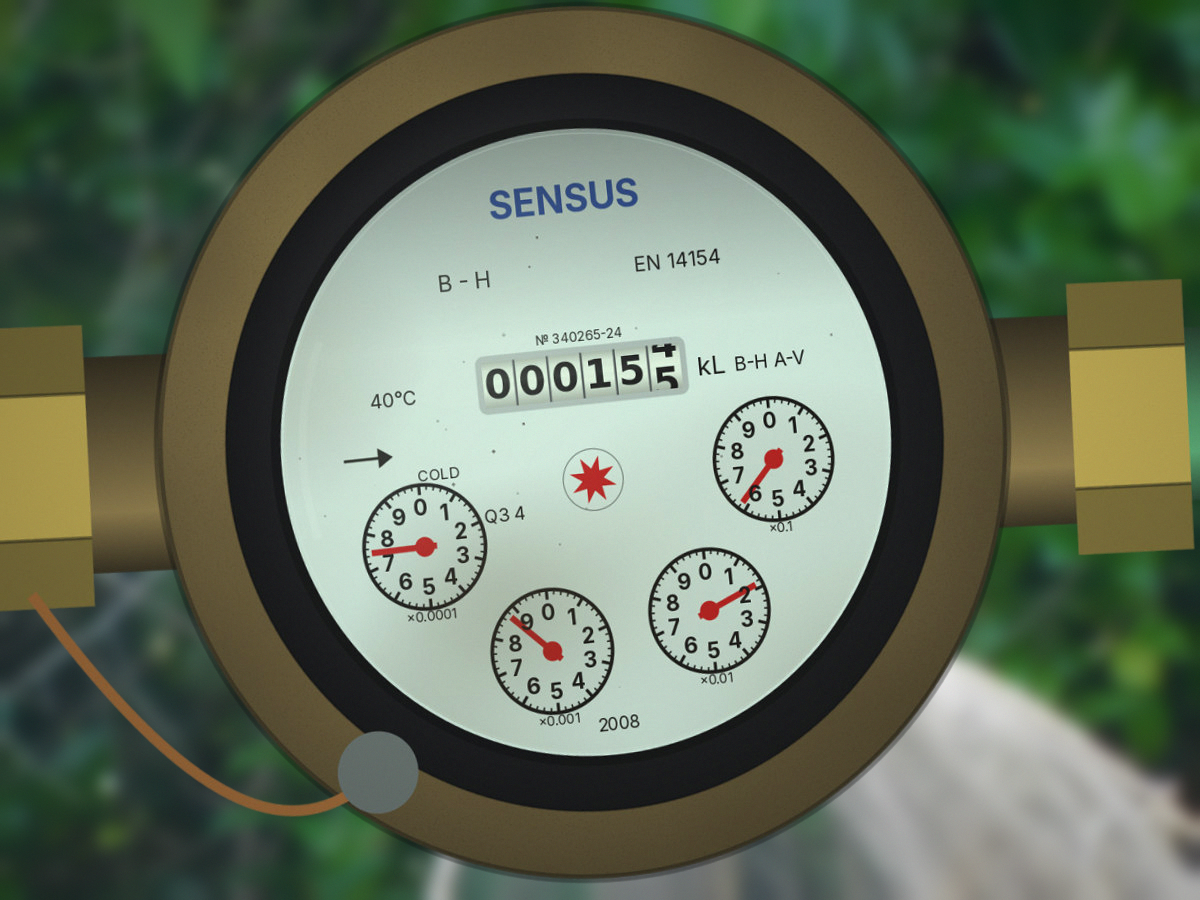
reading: kL 154.6187
